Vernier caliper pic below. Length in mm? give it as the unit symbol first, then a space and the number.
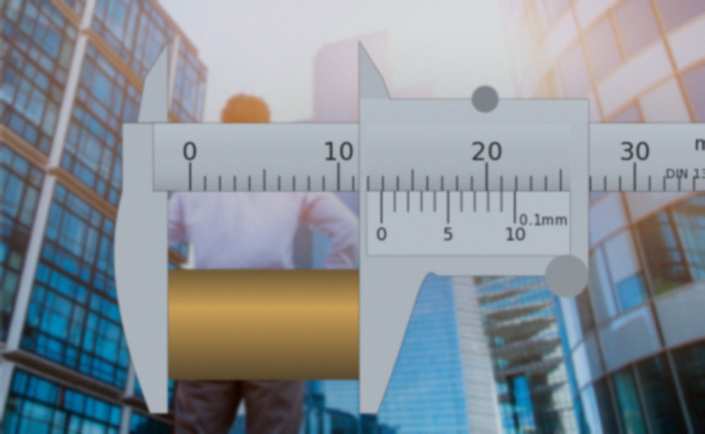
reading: mm 12.9
